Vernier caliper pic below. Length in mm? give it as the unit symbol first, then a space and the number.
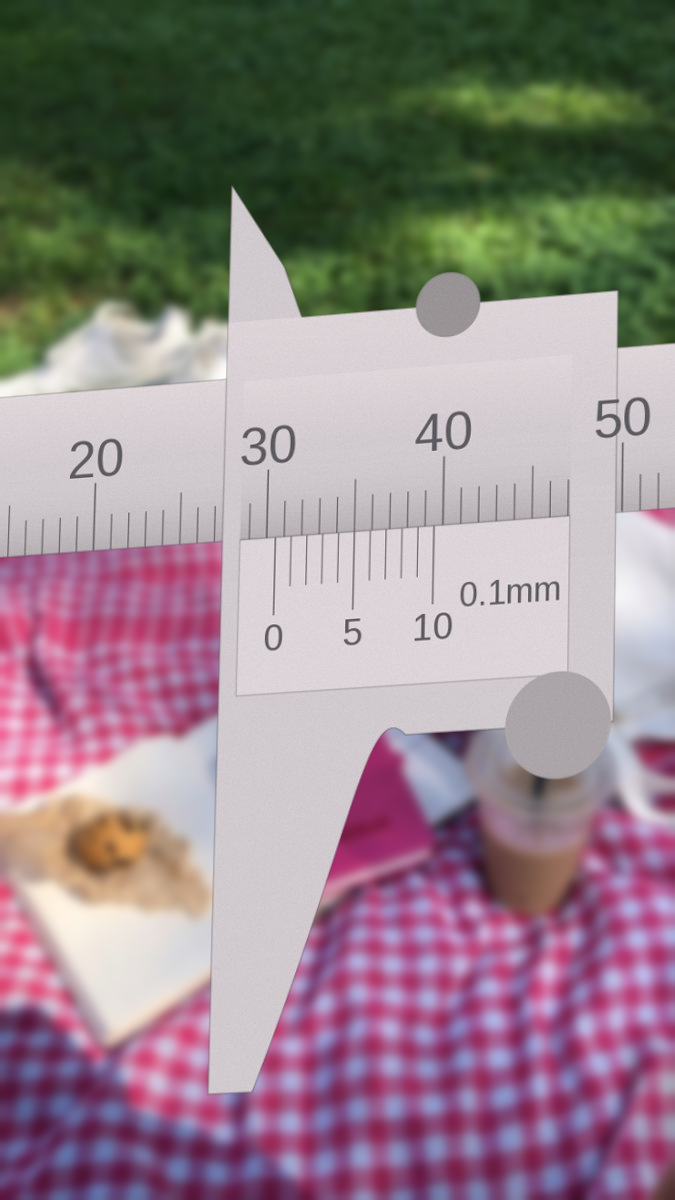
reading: mm 30.5
